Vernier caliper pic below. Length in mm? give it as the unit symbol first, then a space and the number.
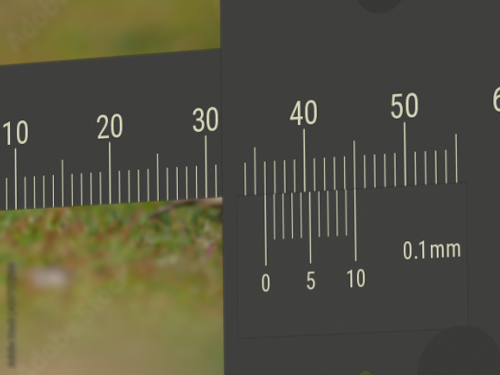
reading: mm 36.0
